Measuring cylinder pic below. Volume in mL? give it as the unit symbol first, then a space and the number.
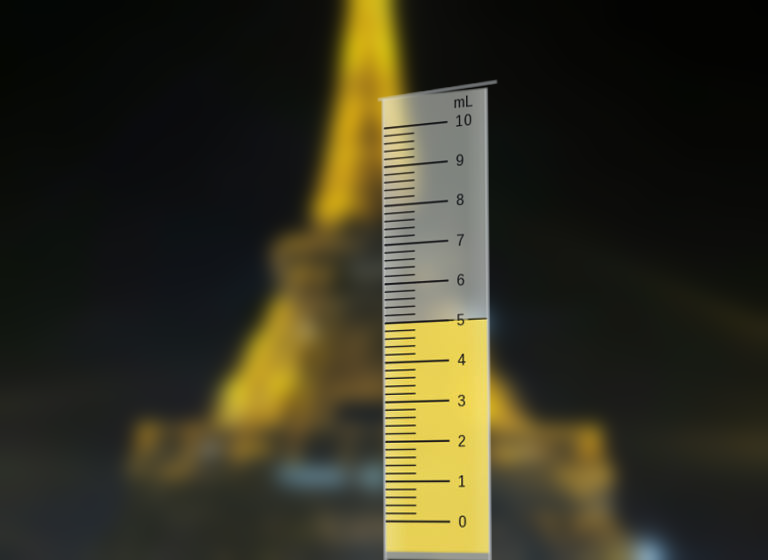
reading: mL 5
